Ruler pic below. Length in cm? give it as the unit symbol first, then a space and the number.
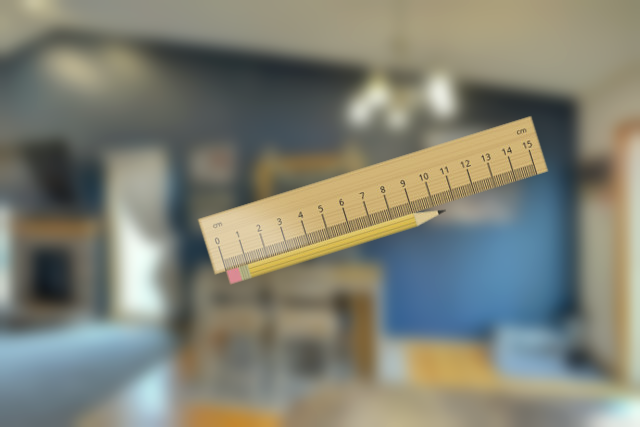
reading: cm 10.5
